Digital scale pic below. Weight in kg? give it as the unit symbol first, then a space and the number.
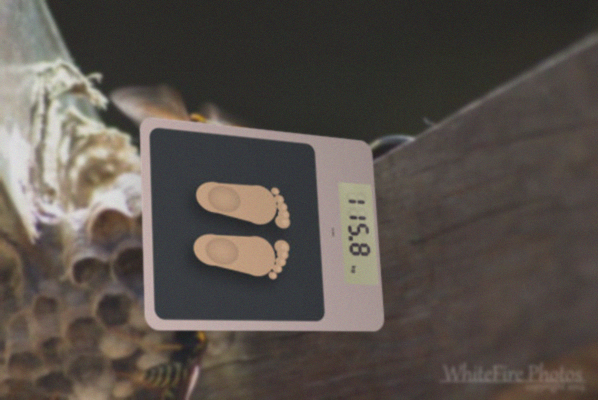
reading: kg 115.8
